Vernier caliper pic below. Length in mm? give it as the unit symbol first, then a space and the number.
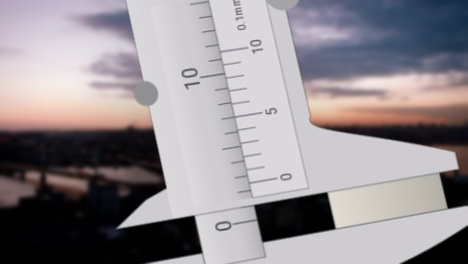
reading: mm 2.5
